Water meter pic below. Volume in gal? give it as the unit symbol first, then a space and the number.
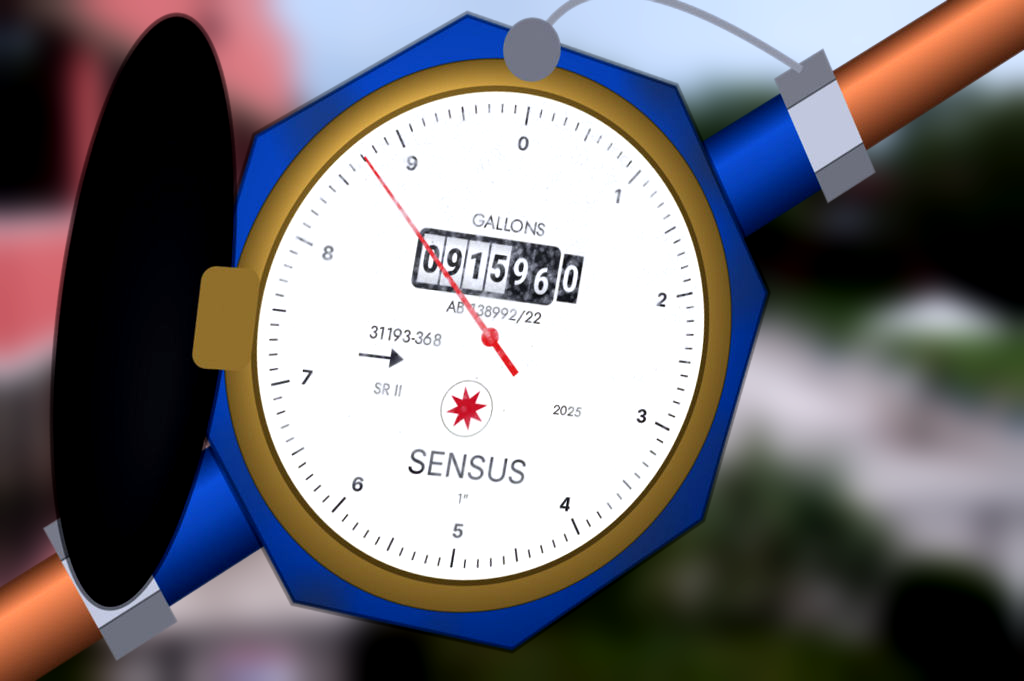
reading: gal 915958.7
